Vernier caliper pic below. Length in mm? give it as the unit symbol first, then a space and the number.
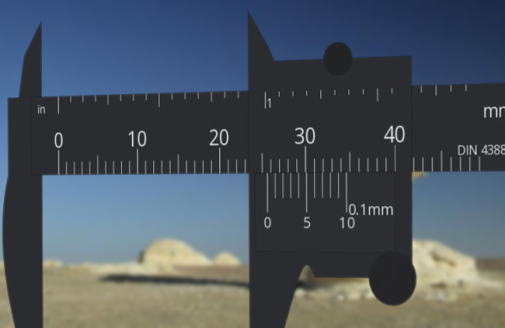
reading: mm 25.6
